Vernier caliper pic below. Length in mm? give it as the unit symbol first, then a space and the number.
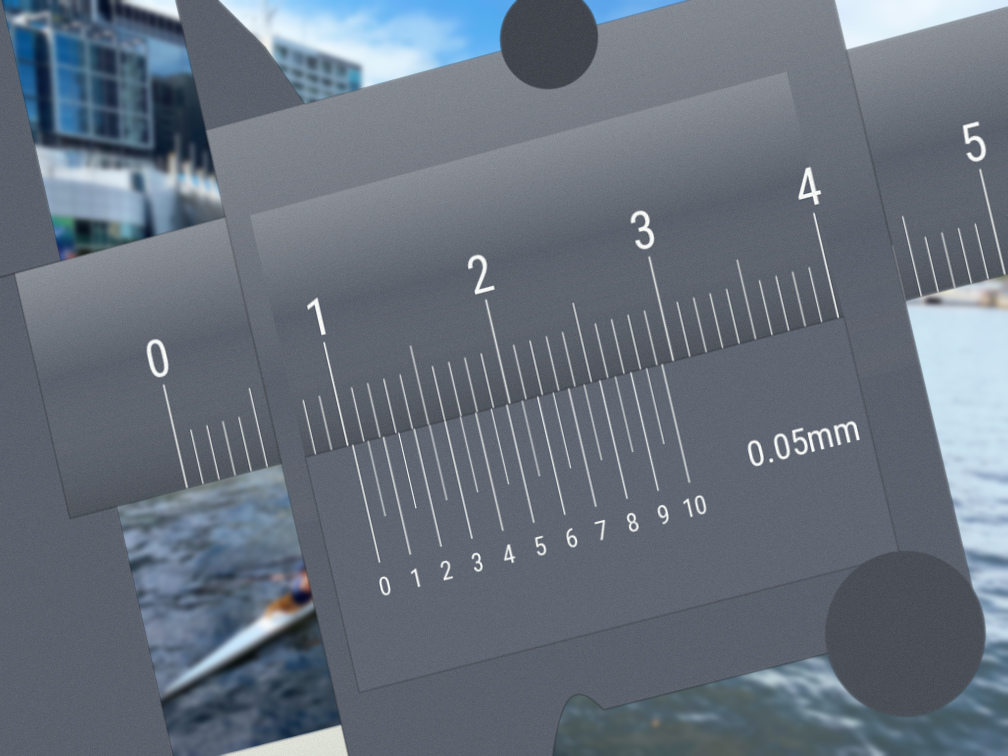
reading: mm 10.3
